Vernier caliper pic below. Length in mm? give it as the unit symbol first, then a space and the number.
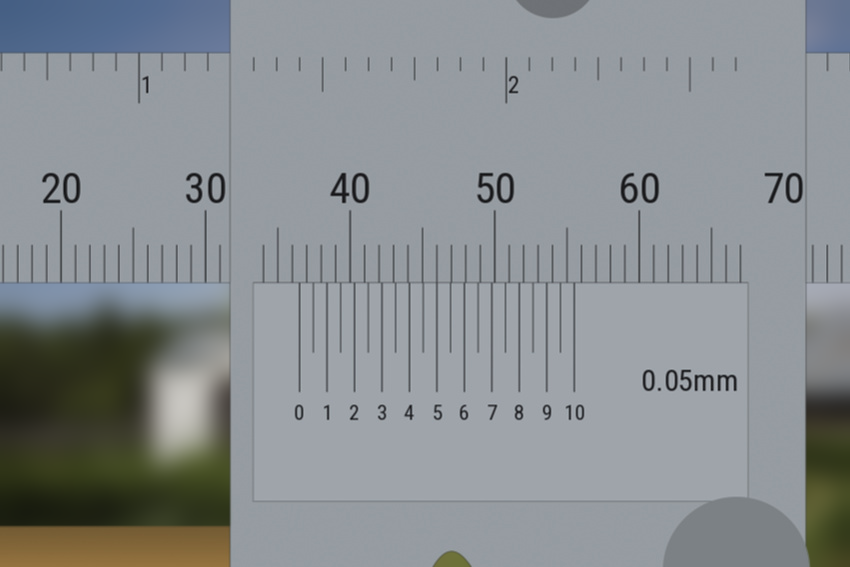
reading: mm 36.5
